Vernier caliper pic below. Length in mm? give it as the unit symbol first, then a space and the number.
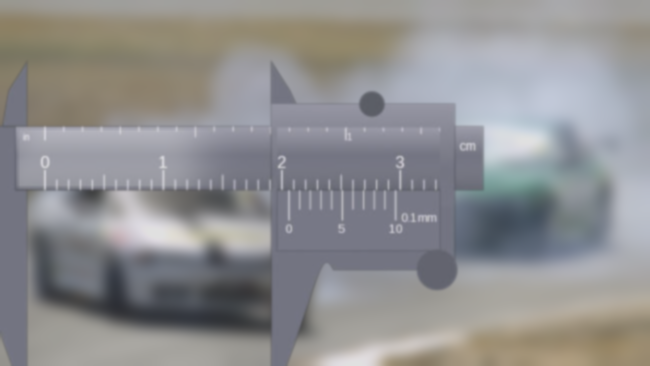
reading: mm 20.6
